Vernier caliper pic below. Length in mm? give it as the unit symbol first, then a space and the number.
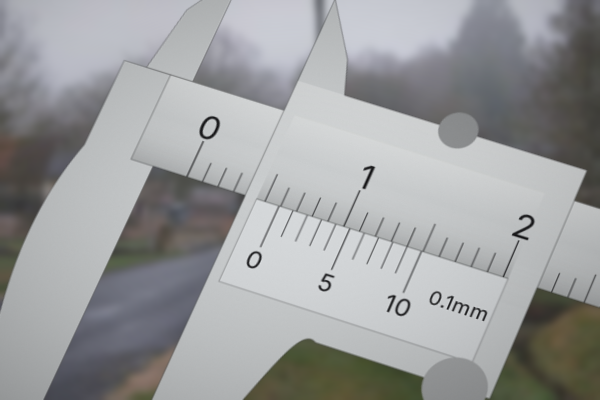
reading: mm 5.9
